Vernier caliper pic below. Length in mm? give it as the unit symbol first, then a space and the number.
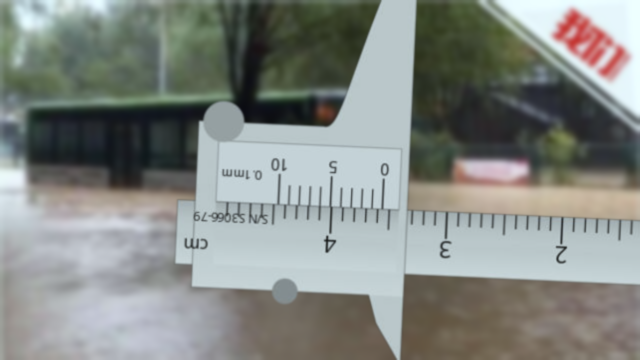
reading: mm 35.6
